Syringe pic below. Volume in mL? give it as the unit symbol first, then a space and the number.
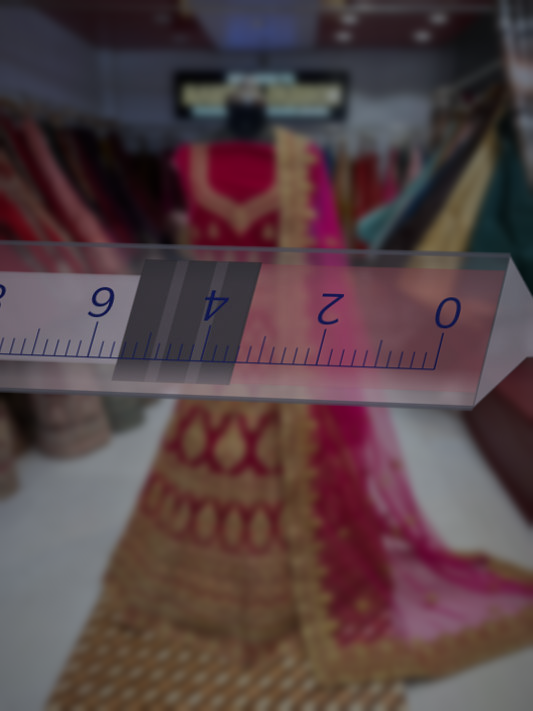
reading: mL 3.4
